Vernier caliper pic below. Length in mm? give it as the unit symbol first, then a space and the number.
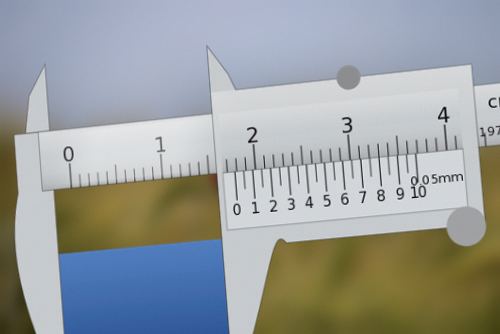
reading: mm 17.8
